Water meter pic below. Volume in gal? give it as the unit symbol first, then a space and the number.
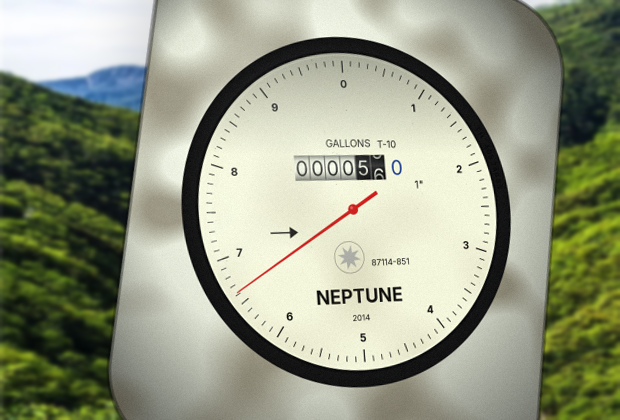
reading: gal 556.6
